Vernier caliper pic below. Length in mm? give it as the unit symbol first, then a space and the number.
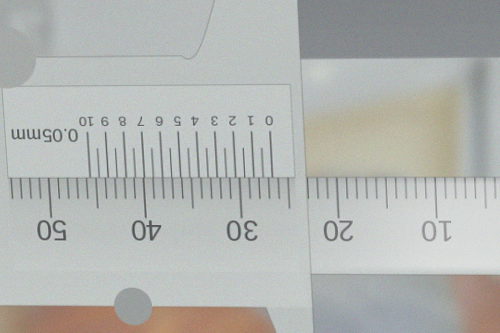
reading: mm 26.6
